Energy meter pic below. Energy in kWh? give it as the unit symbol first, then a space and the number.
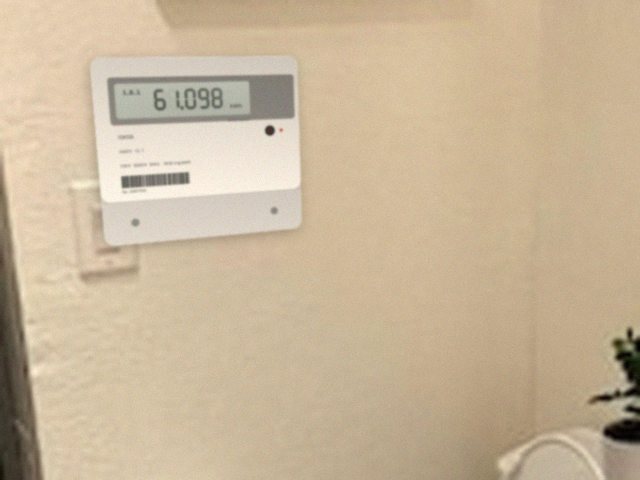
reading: kWh 61.098
